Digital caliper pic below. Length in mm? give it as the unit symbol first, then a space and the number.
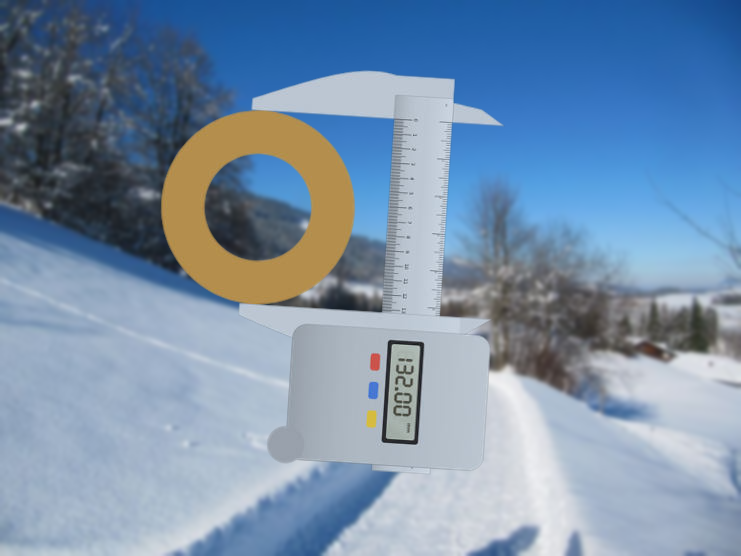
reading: mm 132.00
